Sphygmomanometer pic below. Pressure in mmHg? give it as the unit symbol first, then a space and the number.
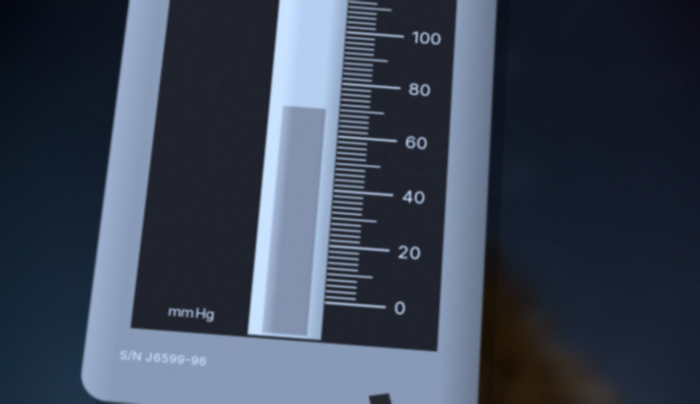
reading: mmHg 70
